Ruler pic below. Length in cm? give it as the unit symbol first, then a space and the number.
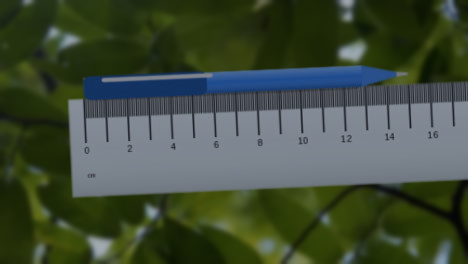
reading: cm 15
